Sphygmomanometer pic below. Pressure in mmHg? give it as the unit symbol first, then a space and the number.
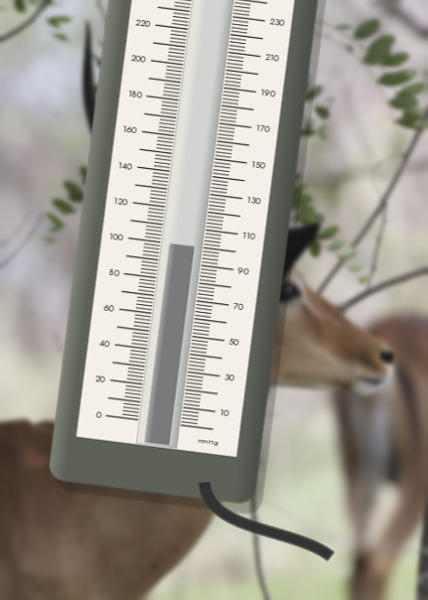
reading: mmHg 100
